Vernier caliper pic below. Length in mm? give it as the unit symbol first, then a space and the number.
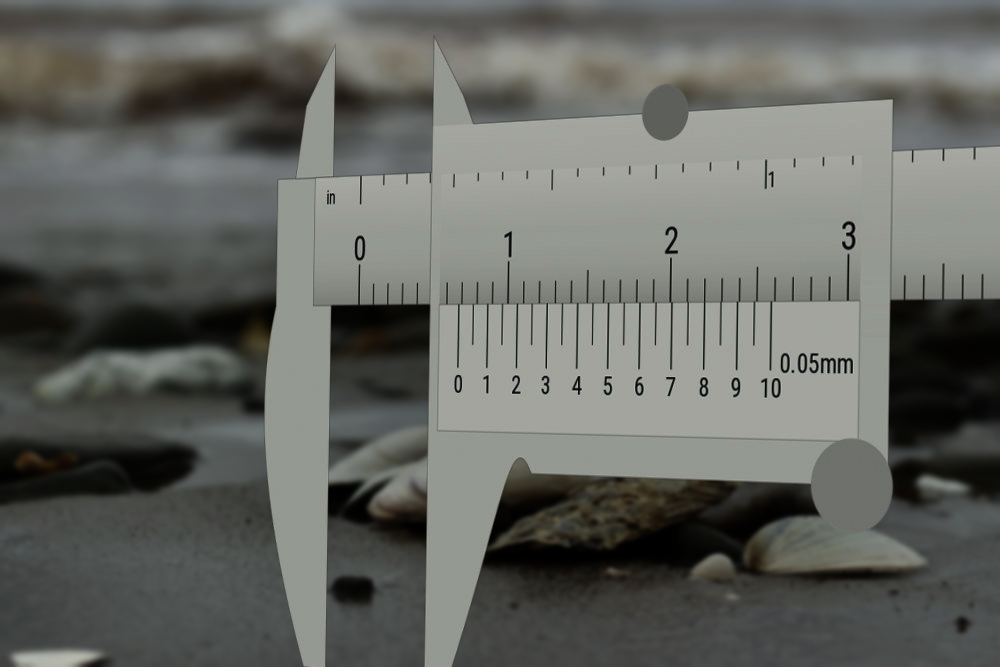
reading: mm 6.8
